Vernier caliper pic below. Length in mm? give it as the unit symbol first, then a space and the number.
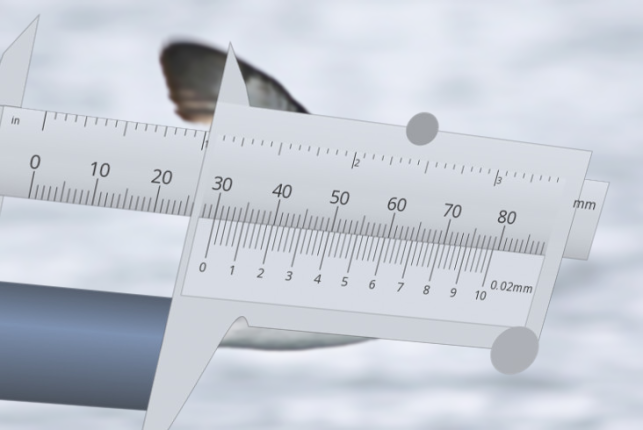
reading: mm 30.0
